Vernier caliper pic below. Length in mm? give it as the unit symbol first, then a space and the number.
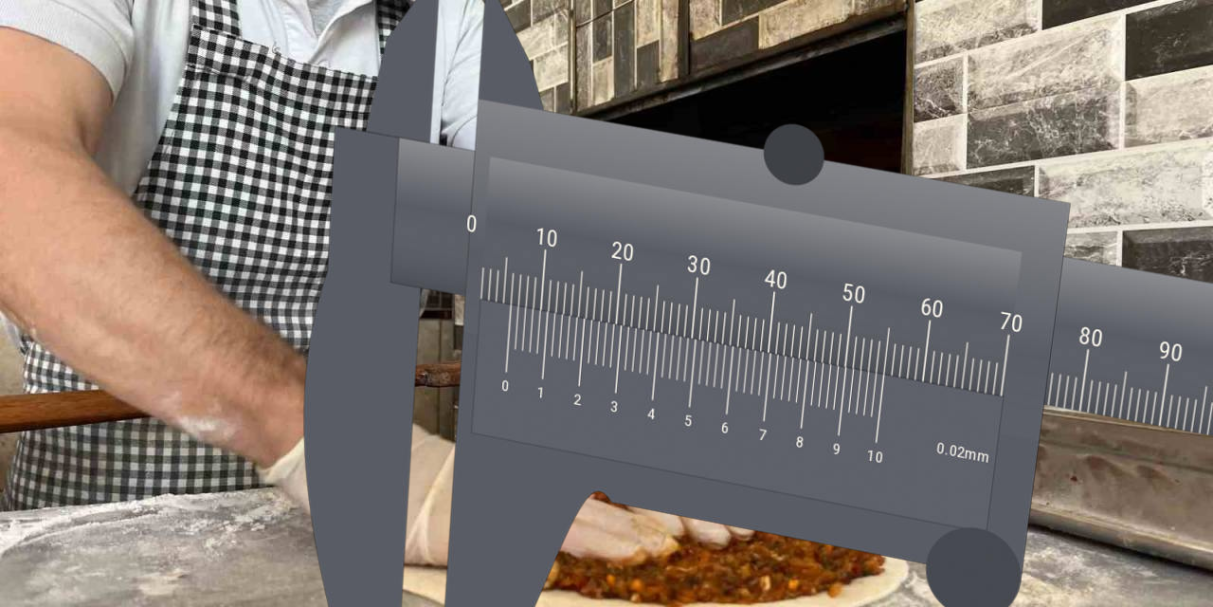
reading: mm 6.0
